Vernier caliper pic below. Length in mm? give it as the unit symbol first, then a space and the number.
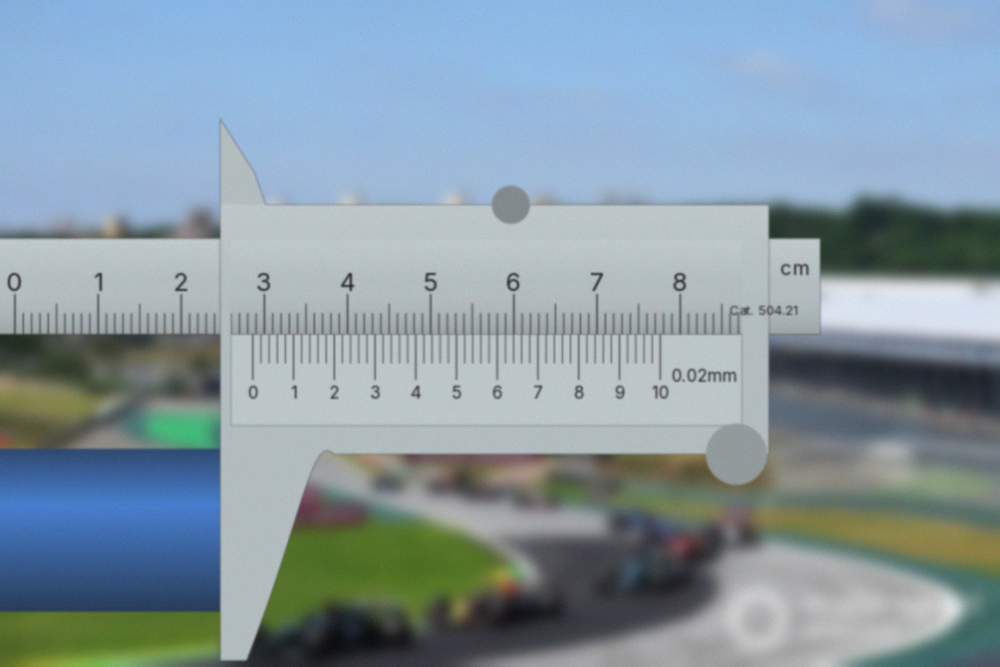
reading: mm 28.6
